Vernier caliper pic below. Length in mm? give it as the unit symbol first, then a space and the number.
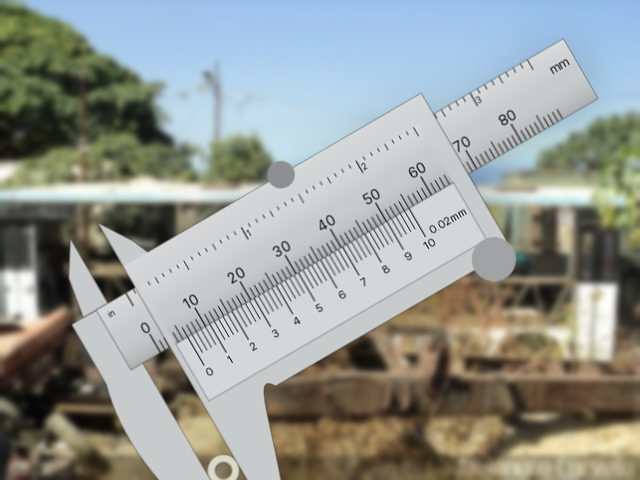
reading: mm 6.0
